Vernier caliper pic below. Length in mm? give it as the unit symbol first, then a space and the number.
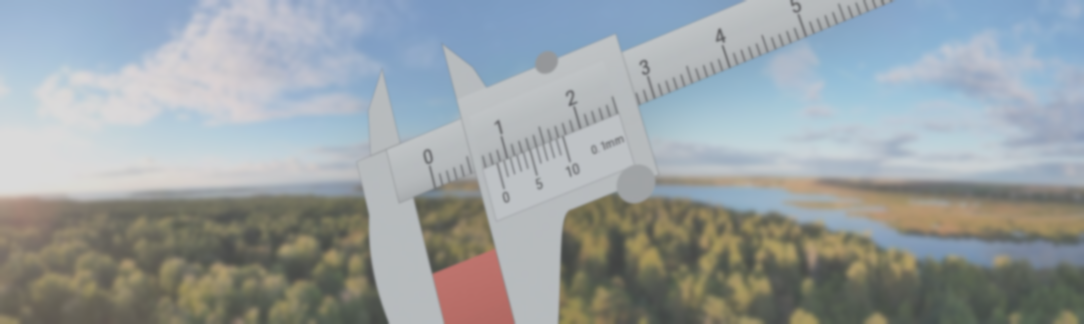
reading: mm 8.6
